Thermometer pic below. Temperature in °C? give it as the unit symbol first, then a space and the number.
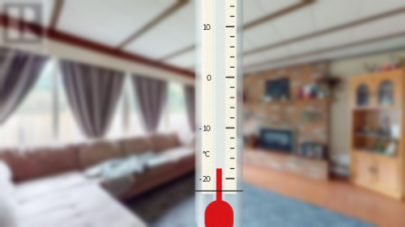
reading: °C -18
